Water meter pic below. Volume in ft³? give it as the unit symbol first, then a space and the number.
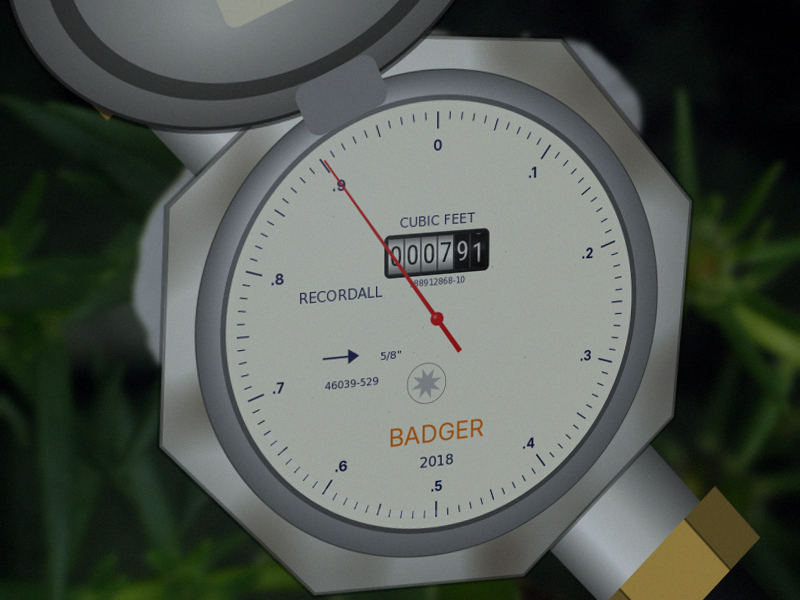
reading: ft³ 790.90
